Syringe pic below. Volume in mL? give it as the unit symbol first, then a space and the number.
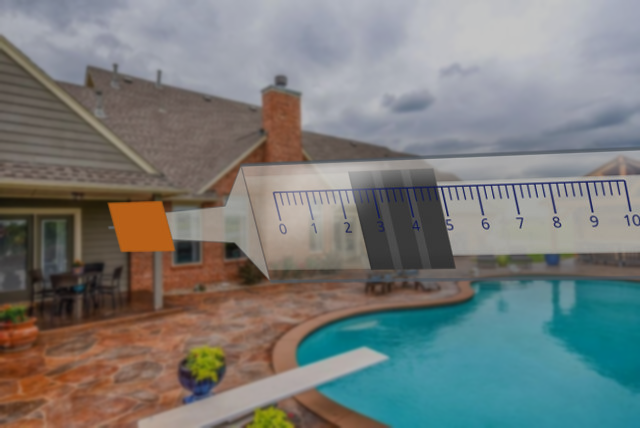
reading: mL 2.4
